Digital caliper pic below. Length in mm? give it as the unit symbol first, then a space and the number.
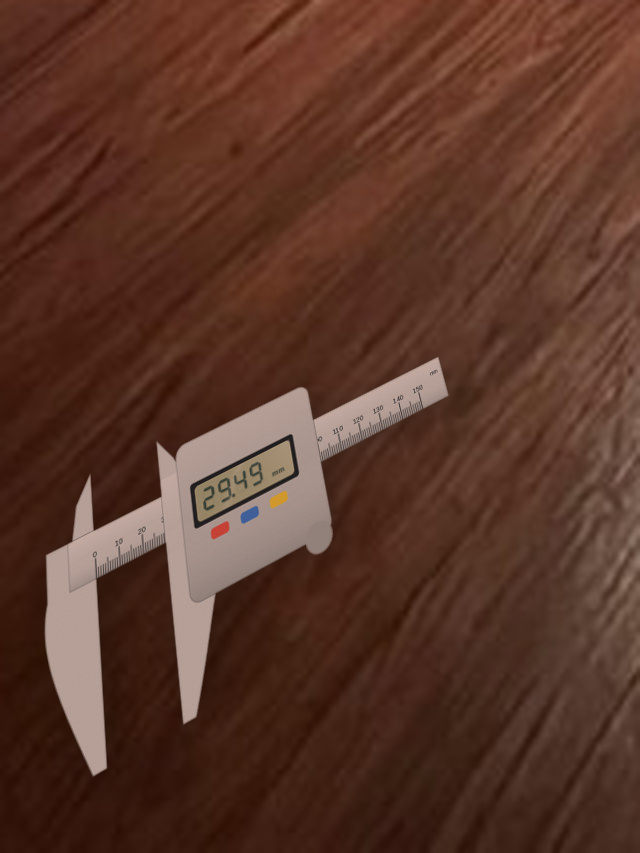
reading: mm 29.49
